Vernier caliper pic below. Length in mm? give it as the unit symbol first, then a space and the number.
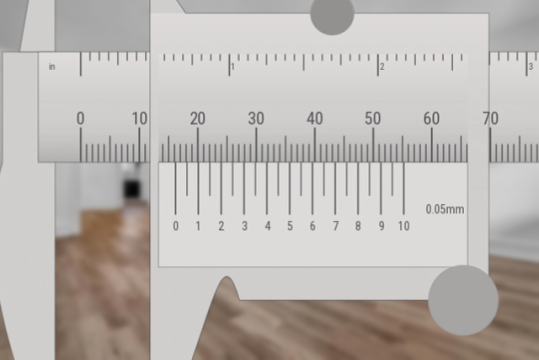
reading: mm 16.2
